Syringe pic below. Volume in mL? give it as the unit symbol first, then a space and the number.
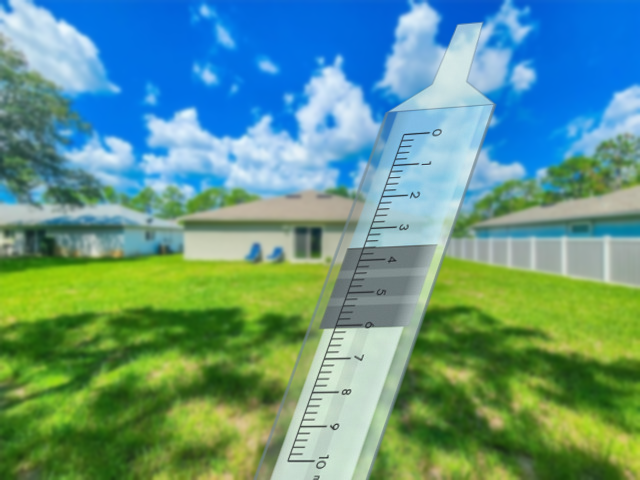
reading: mL 3.6
